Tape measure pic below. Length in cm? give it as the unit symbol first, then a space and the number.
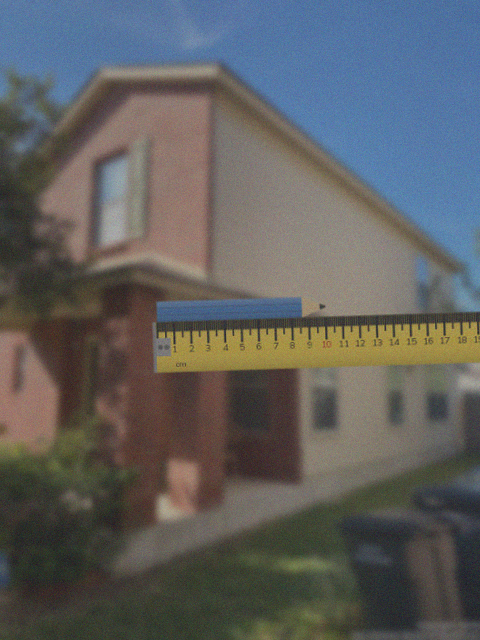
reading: cm 10
